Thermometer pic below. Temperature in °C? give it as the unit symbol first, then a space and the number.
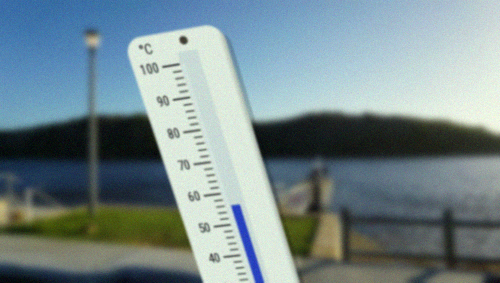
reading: °C 56
